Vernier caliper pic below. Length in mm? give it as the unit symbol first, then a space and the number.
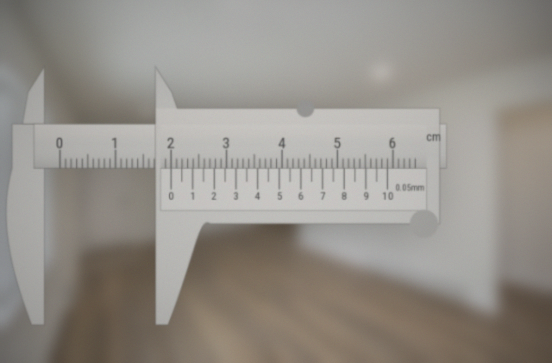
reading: mm 20.0
